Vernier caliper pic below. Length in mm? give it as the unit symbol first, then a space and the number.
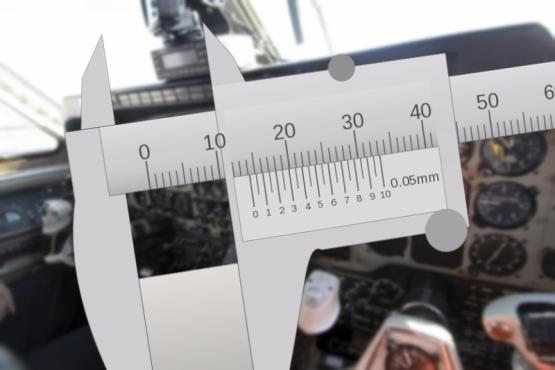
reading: mm 14.2
